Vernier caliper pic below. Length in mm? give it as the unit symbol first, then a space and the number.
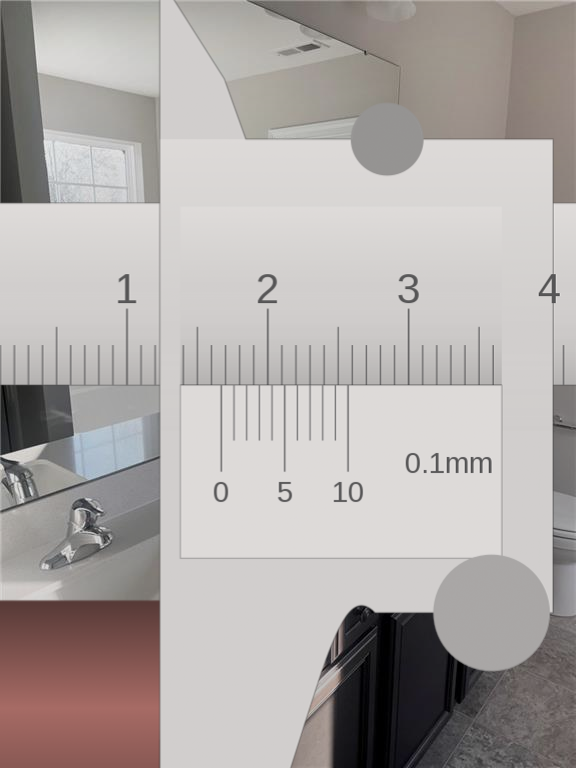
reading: mm 16.7
